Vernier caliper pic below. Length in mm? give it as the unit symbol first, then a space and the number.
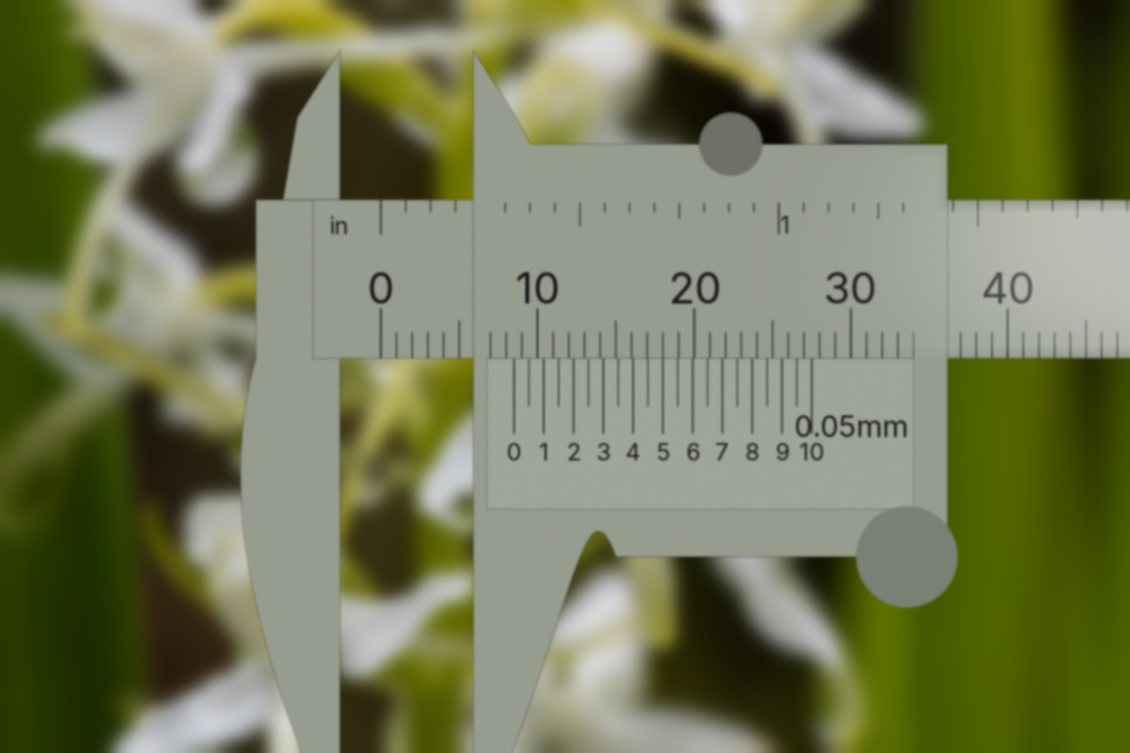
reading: mm 8.5
